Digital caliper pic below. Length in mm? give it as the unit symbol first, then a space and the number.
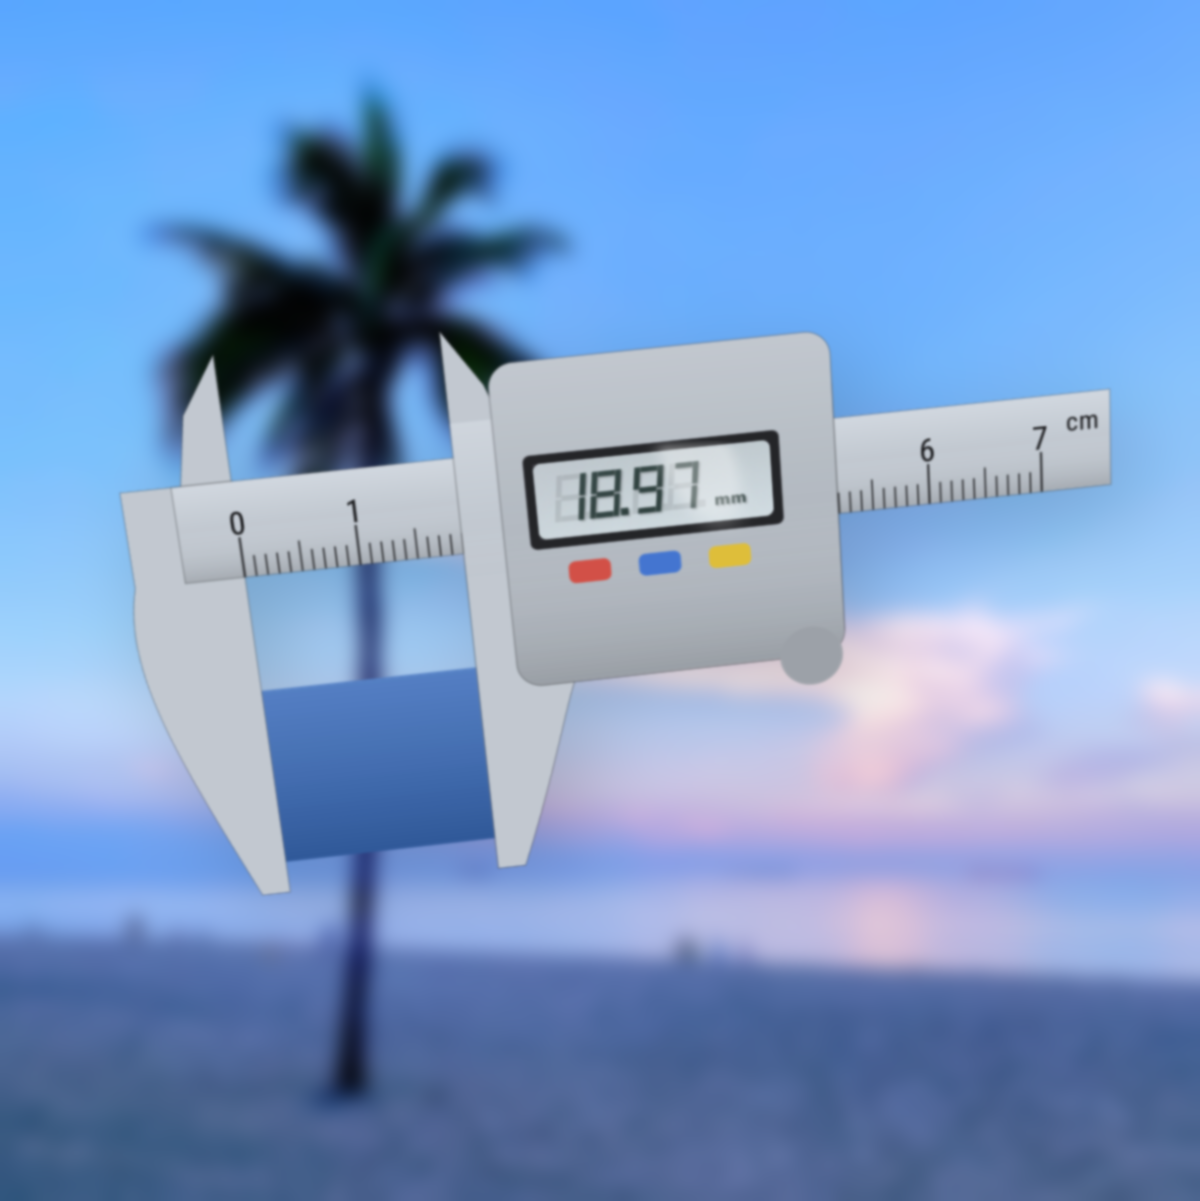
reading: mm 18.97
